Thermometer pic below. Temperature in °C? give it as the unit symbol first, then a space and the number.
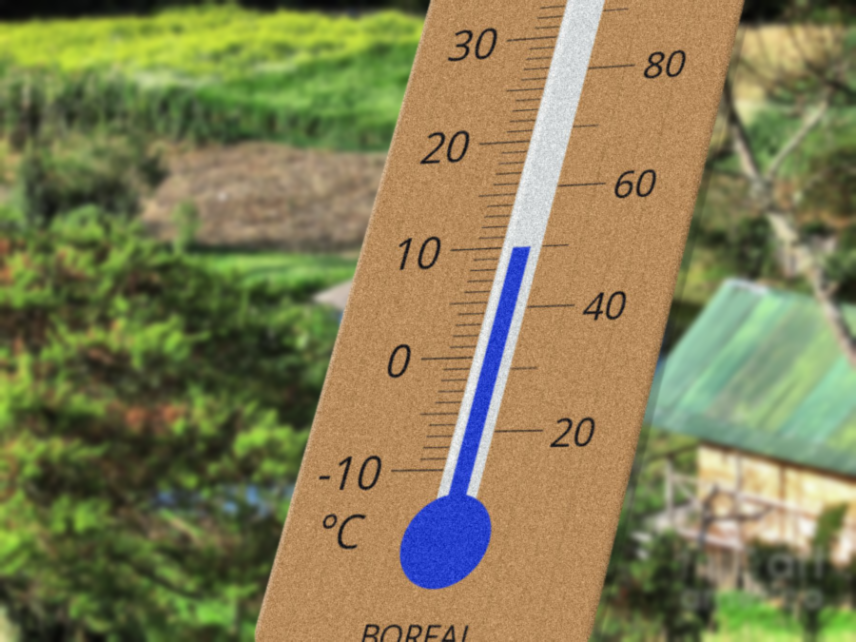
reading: °C 10
